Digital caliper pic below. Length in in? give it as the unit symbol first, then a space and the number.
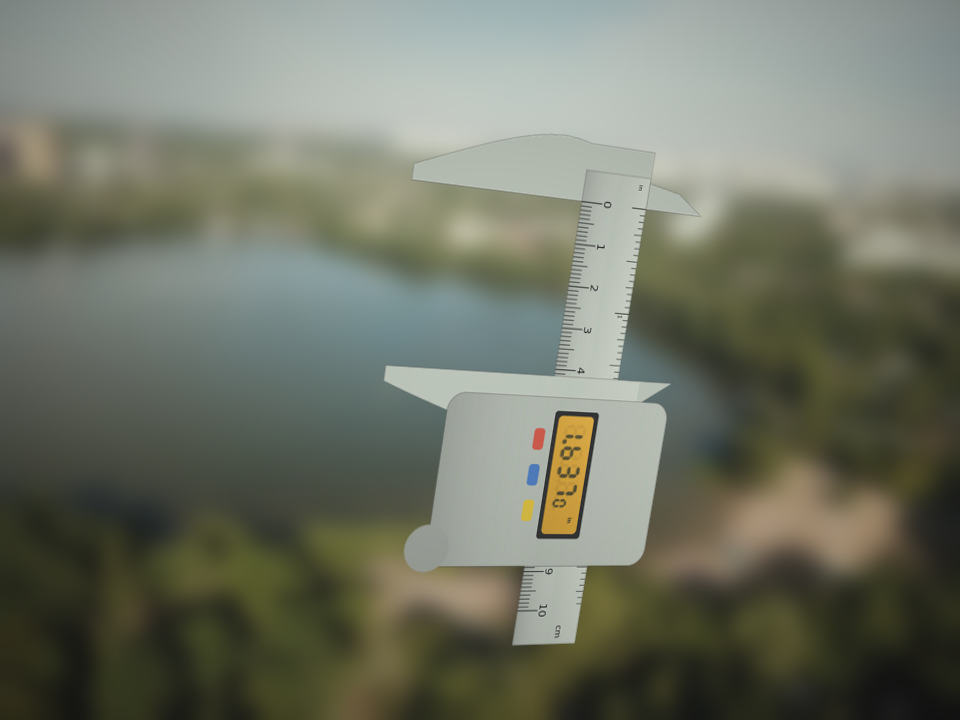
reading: in 1.6370
